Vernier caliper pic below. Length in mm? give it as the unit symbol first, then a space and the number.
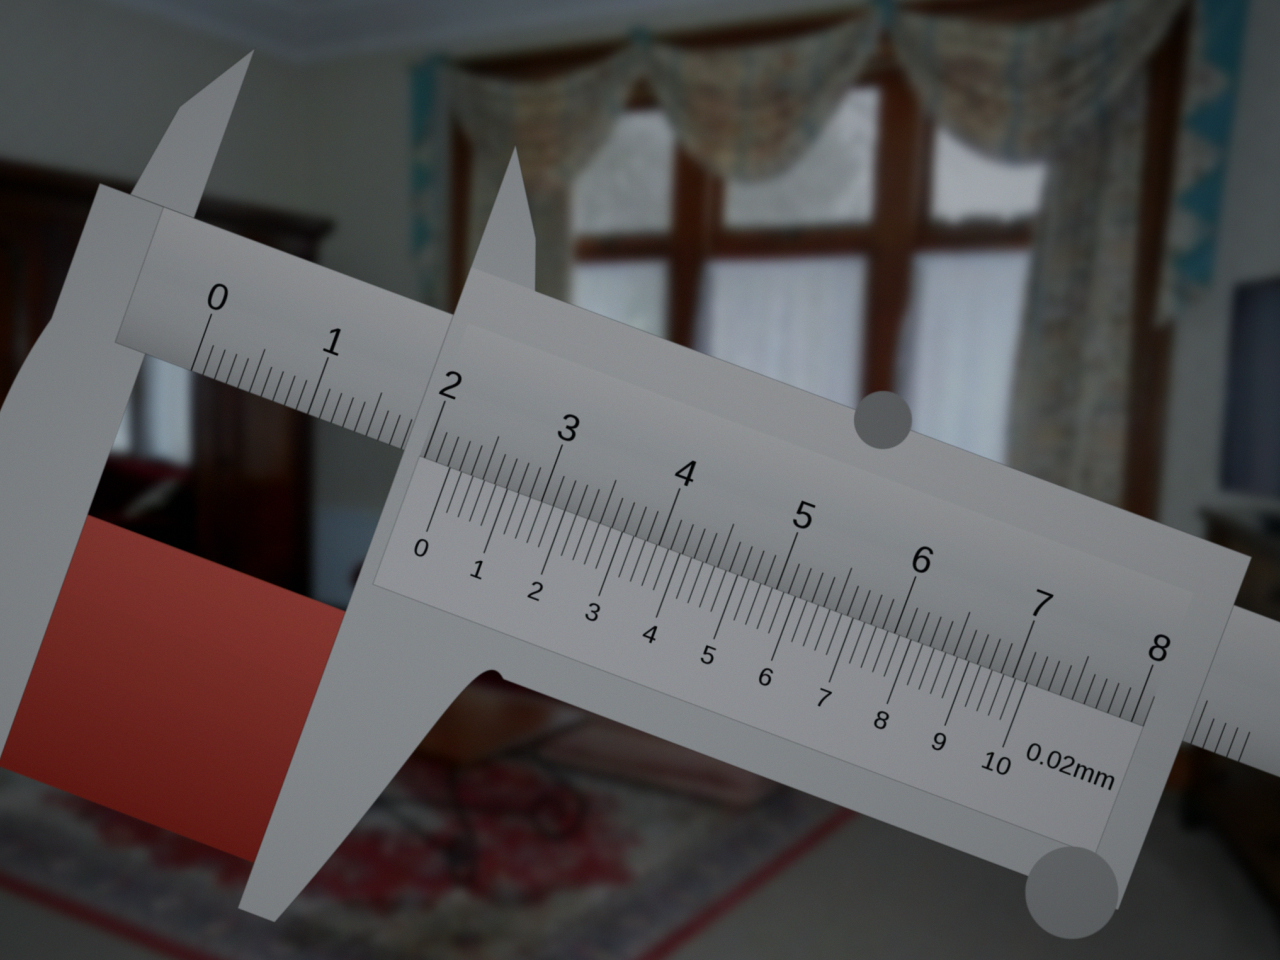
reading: mm 22.2
